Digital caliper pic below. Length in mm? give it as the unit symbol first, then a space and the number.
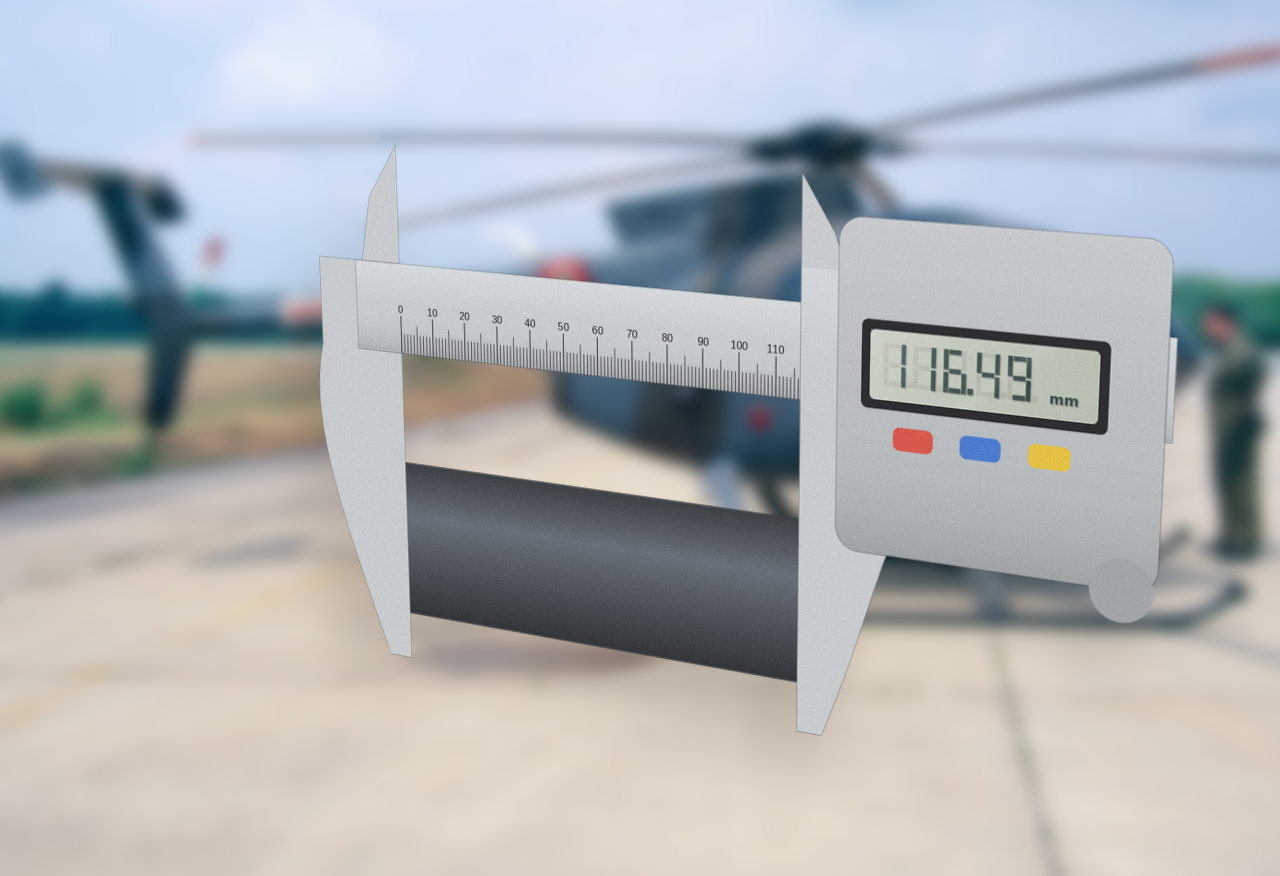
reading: mm 116.49
